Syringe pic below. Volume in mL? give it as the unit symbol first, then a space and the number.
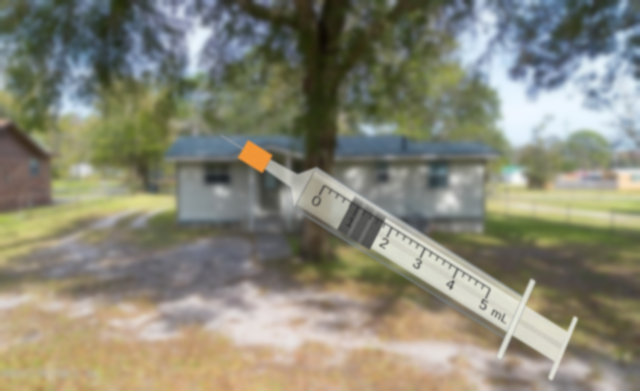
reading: mL 0.8
